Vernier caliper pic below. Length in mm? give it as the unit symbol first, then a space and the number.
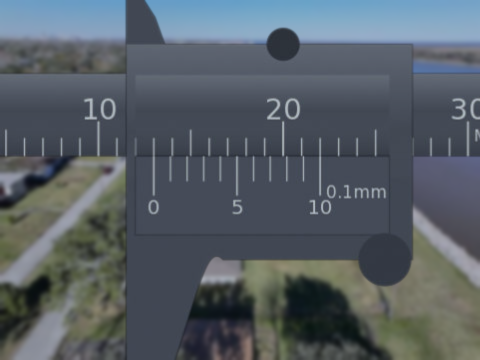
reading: mm 13.0
